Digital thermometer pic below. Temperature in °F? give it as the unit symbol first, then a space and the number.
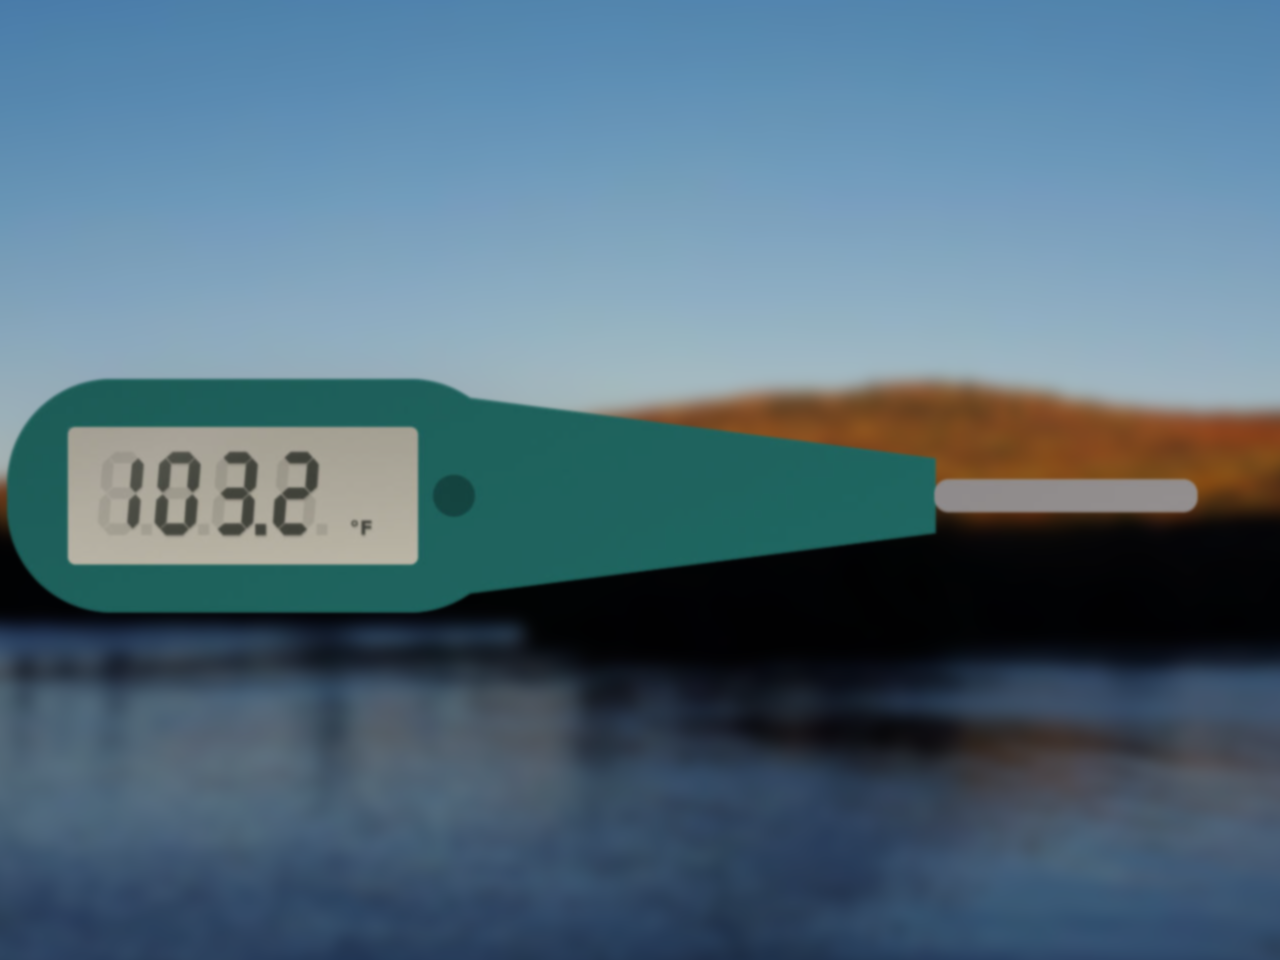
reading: °F 103.2
